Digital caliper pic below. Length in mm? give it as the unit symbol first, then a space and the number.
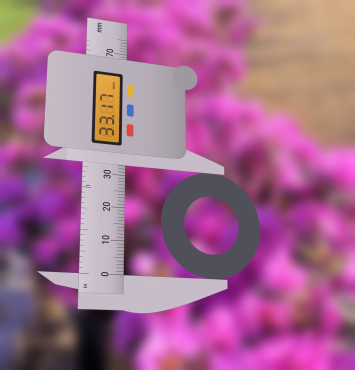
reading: mm 33.17
